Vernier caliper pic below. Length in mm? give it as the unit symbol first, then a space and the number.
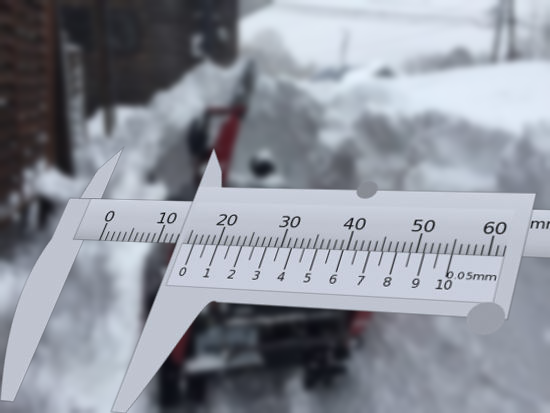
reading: mm 16.0
